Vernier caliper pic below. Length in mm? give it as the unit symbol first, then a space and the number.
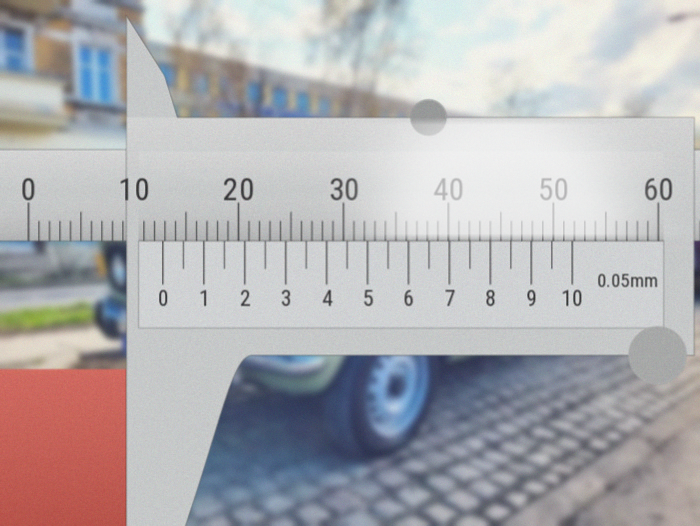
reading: mm 12.8
